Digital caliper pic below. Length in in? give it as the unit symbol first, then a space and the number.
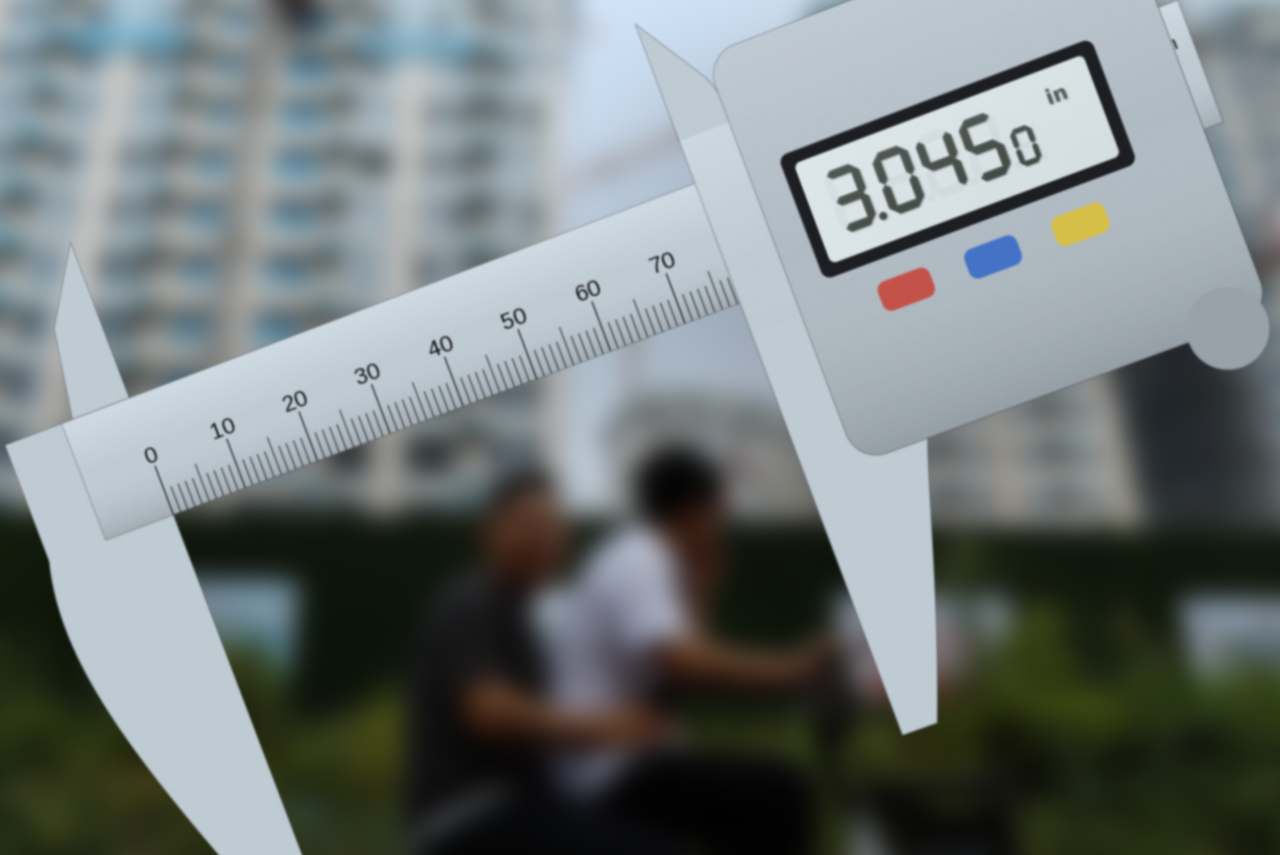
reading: in 3.0450
